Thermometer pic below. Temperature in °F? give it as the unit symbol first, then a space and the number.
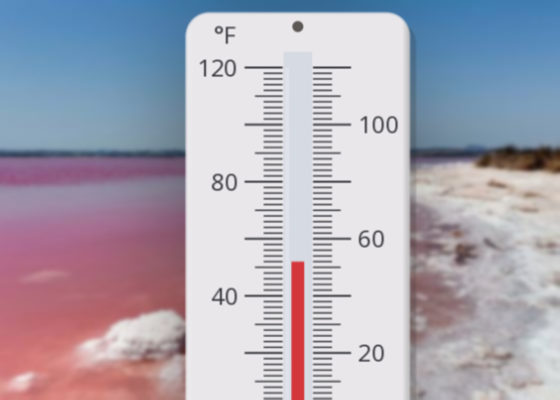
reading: °F 52
